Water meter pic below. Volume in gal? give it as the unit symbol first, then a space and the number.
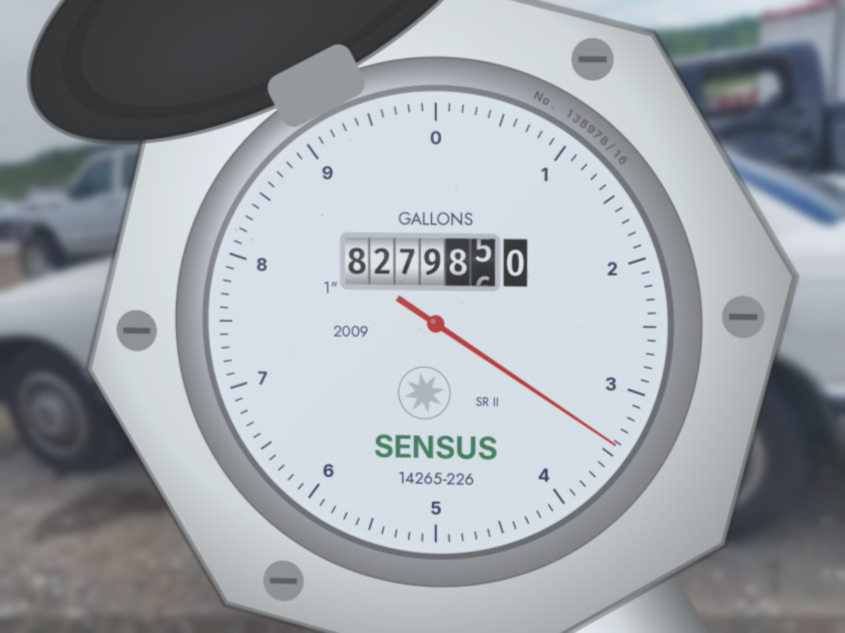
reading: gal 8279853.4
